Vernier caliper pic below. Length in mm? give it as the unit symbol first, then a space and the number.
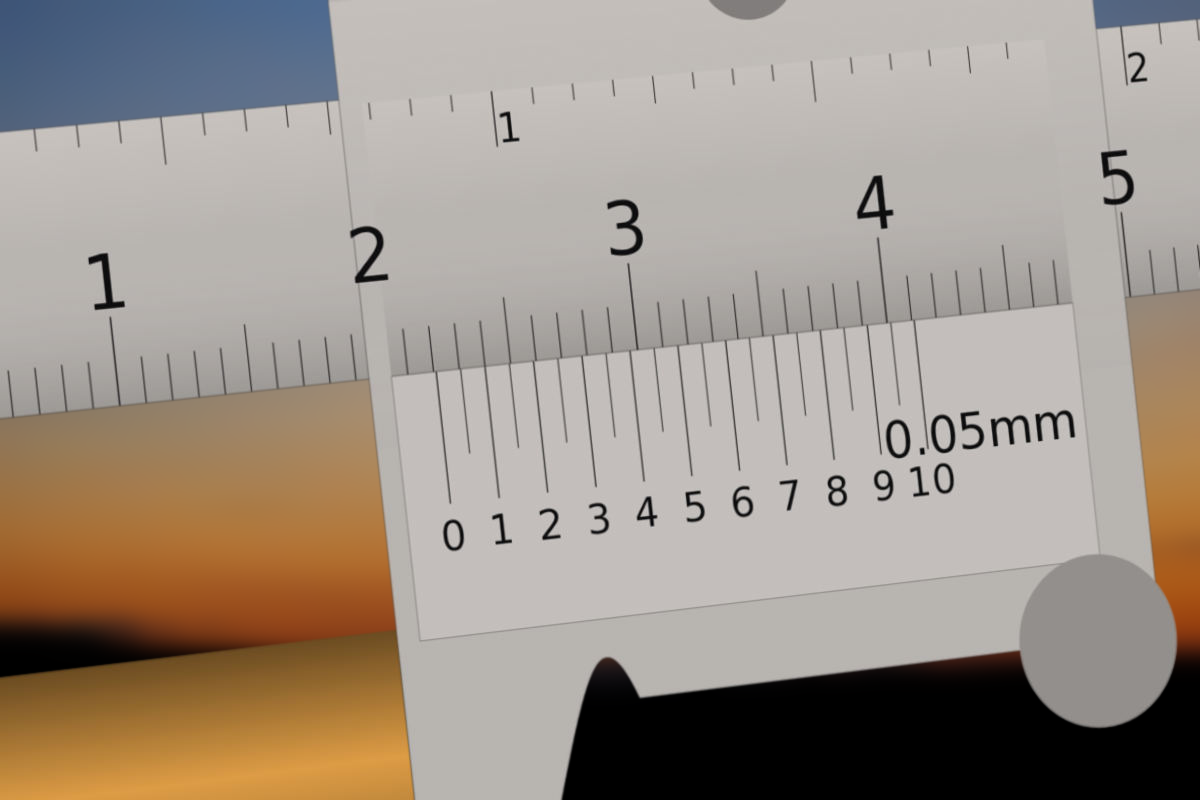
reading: mm 22.1
